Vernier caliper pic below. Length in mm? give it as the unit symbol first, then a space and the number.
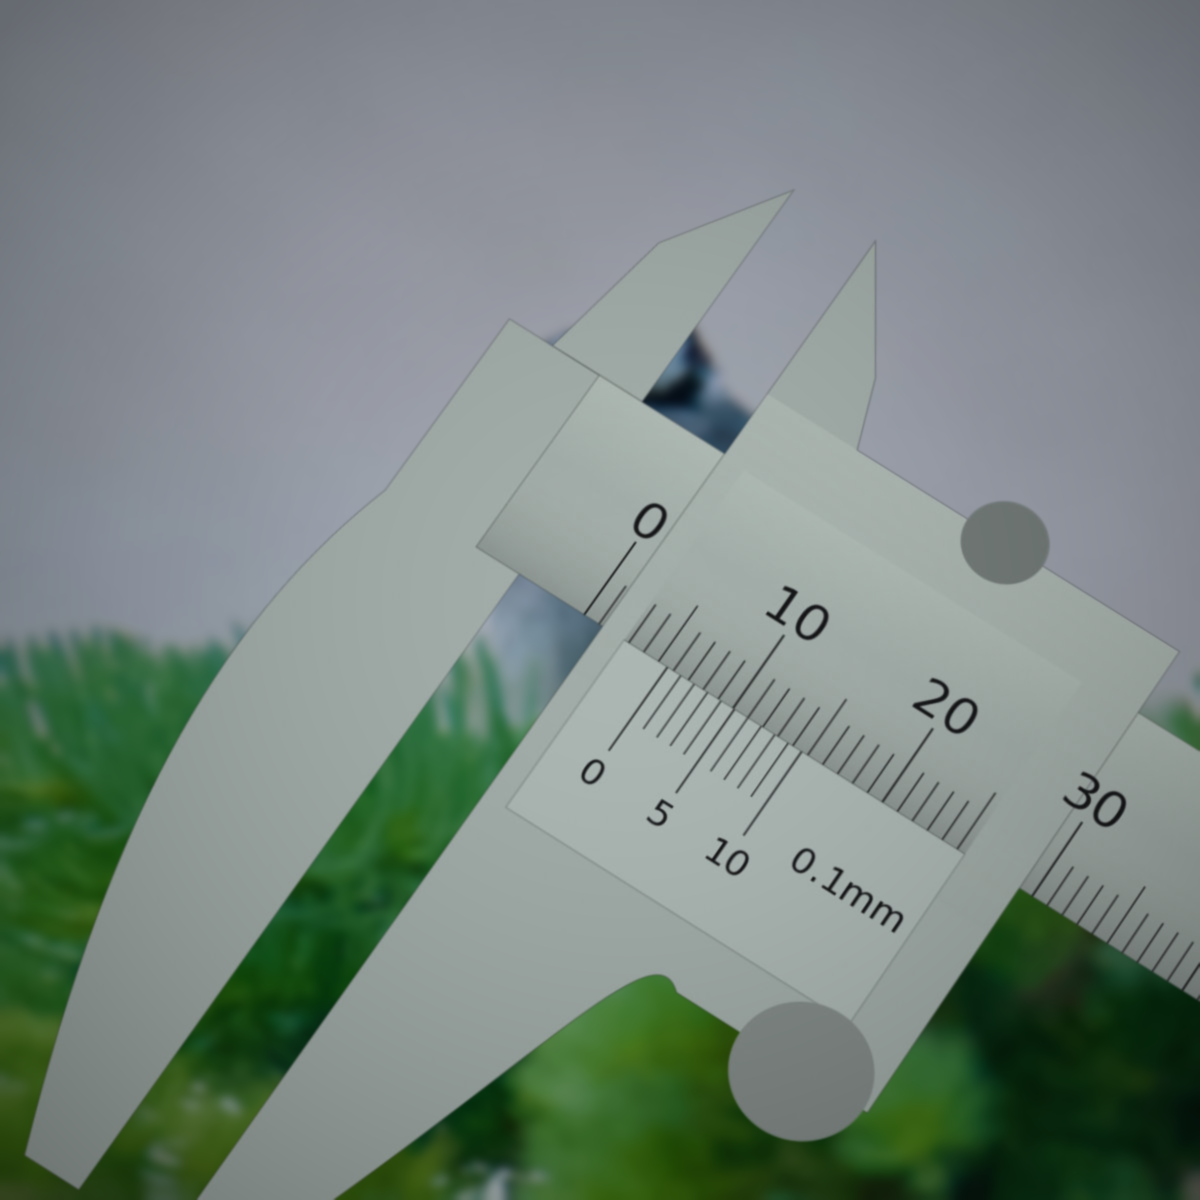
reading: mm 5.6
